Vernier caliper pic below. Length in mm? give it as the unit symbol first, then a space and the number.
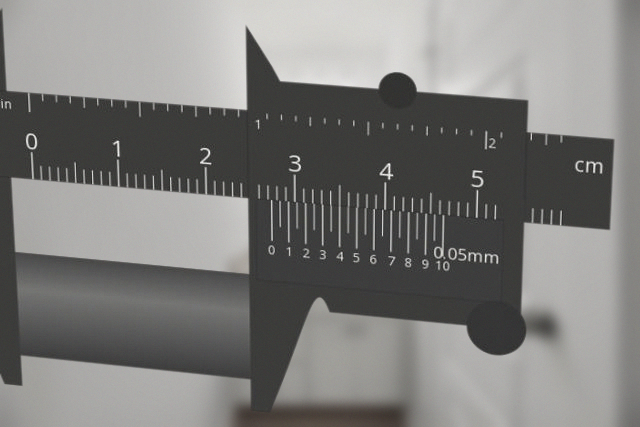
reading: mm 27.4
